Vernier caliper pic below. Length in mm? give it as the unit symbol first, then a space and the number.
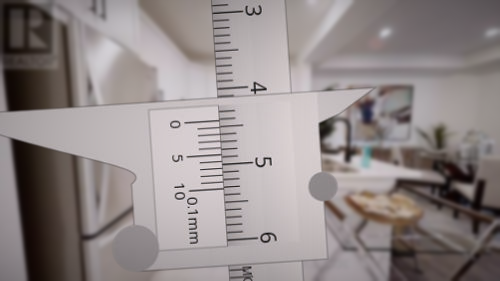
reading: mm 44.2
